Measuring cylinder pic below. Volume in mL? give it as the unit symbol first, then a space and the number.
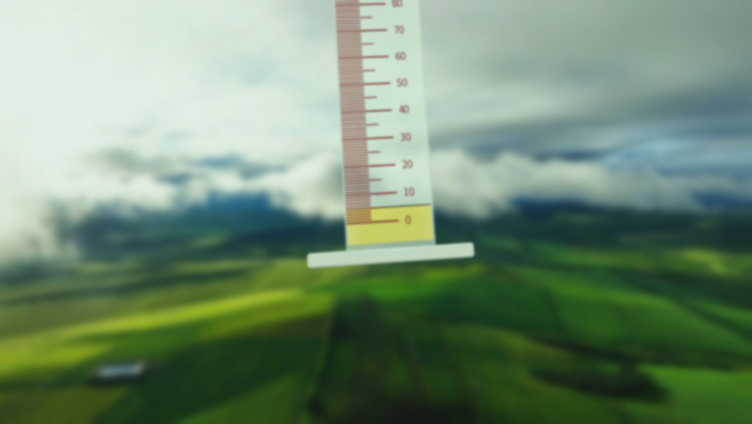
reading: mL 5
